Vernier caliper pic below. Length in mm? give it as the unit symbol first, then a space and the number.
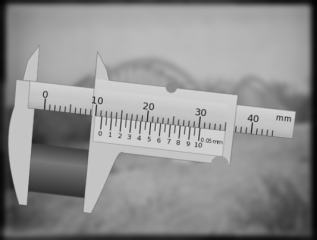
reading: mm 11.2
